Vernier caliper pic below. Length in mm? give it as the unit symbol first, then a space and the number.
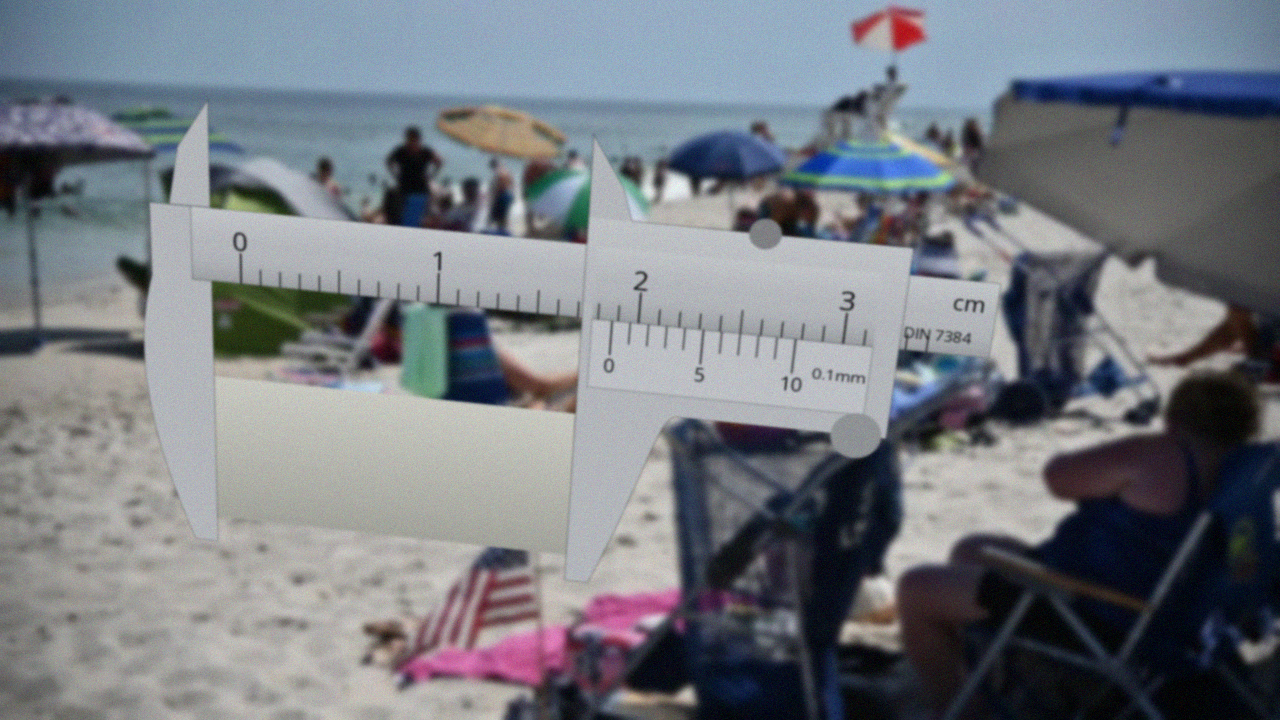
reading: mm 18.7
